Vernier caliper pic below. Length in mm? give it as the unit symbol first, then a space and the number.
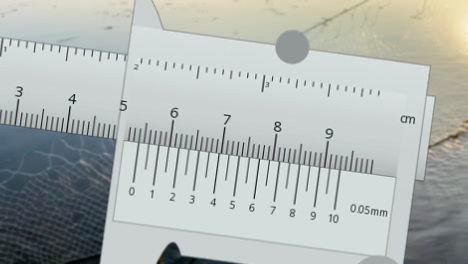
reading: mm 54.0
